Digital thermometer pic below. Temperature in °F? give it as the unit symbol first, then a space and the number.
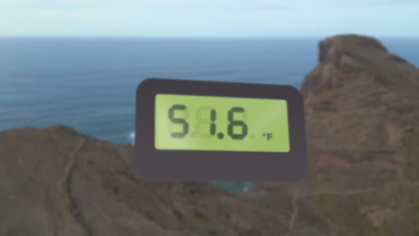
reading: °F 51.6
